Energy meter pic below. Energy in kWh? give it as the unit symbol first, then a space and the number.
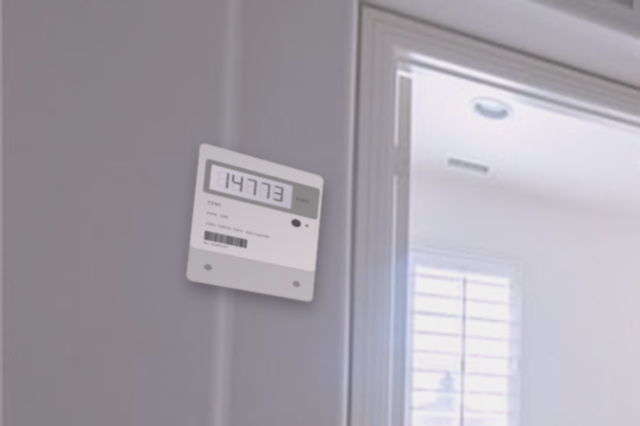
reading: kWh 14773
